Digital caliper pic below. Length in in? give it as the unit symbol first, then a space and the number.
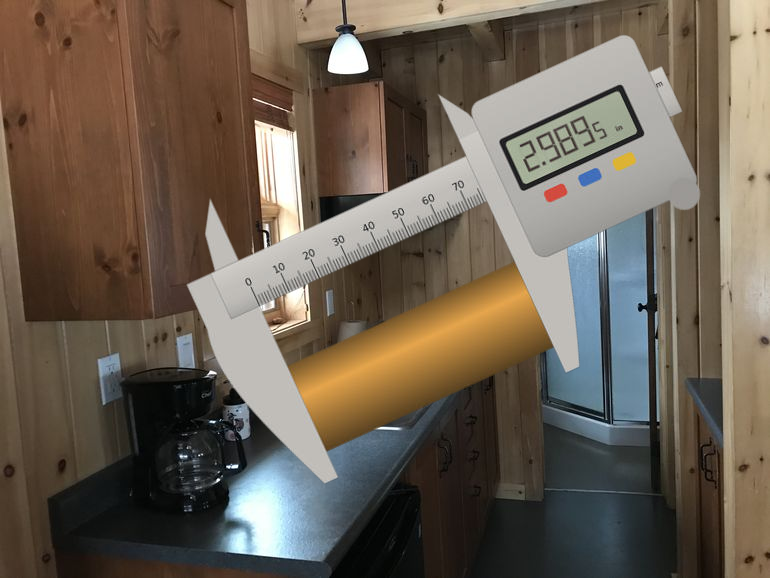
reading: in 2.9895
